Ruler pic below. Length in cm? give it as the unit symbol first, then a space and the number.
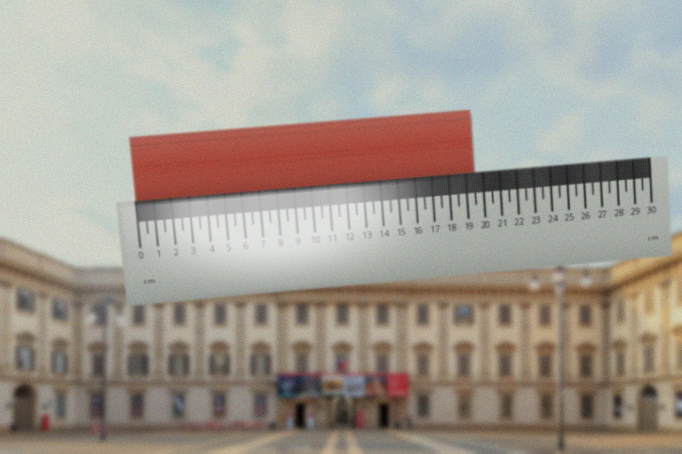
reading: cm 19.5
